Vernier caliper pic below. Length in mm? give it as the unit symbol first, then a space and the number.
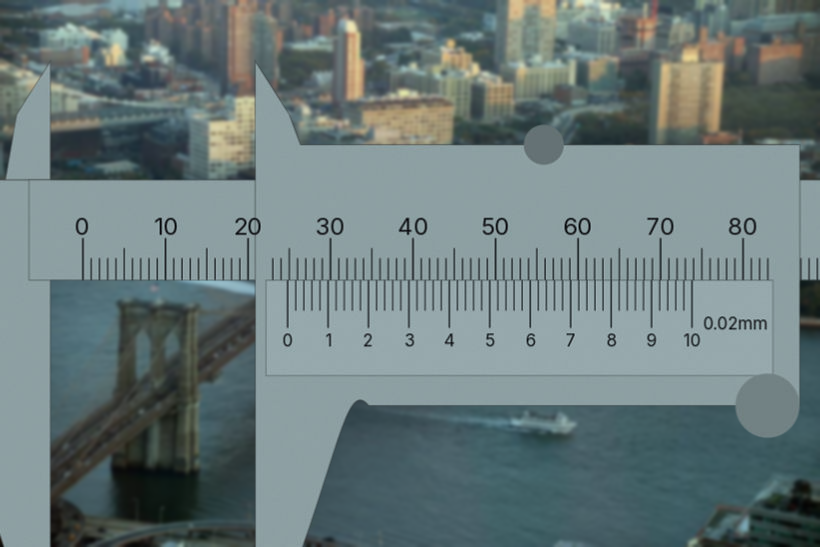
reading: mm 24.8
